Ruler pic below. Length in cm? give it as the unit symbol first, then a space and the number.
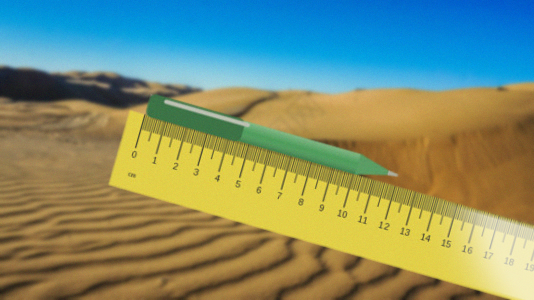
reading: cm 12
